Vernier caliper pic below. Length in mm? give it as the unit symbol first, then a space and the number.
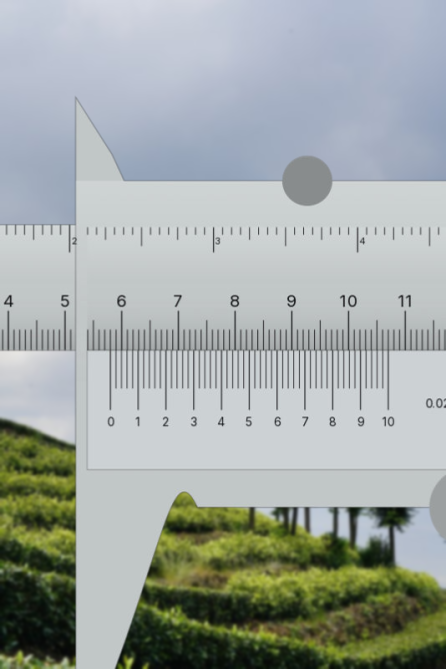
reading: mm 58.0
